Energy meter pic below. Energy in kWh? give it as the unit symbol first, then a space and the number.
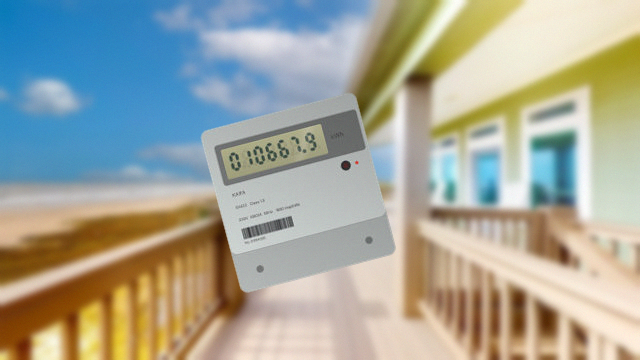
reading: kWh 10667.9
